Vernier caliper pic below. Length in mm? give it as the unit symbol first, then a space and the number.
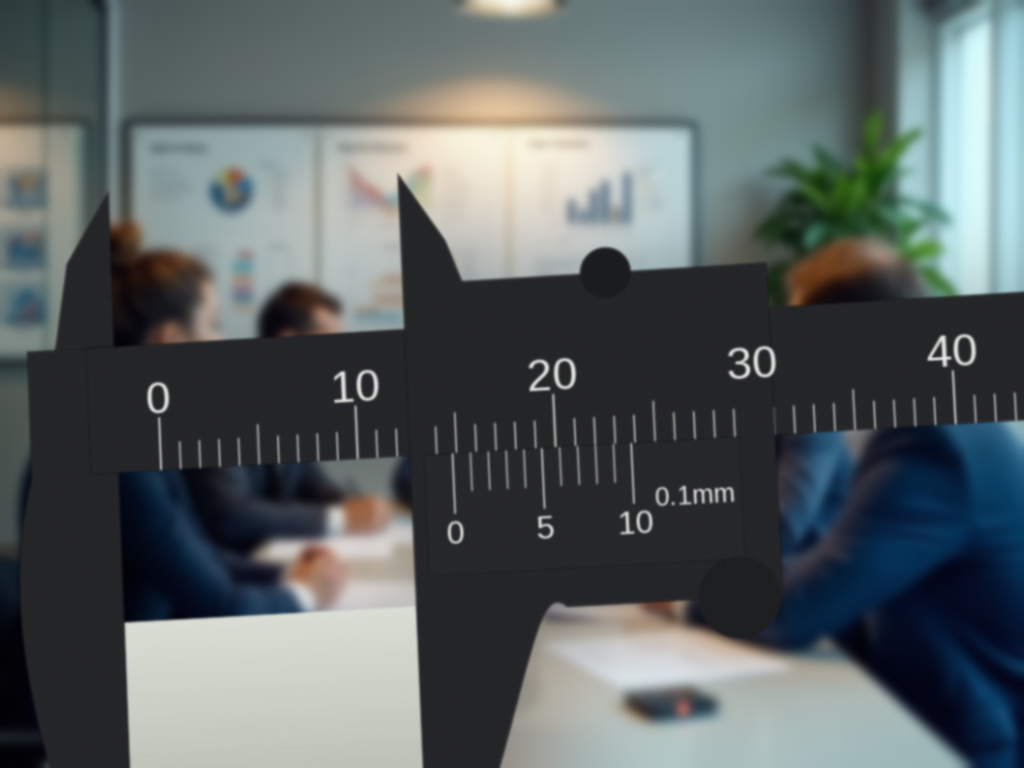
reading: mm 14.8
